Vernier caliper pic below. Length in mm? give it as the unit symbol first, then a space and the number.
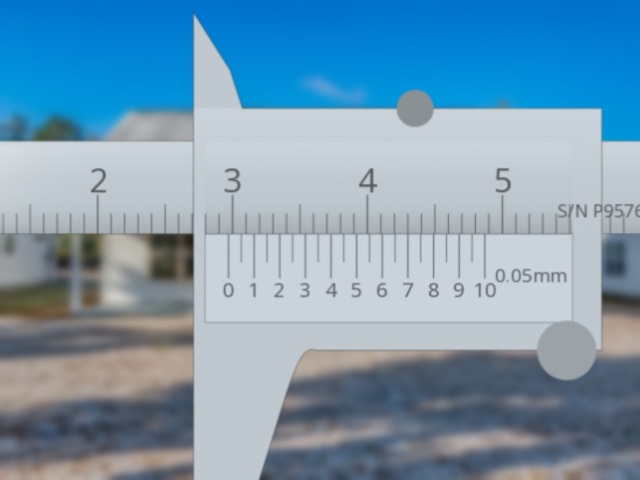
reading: mm 29.7
